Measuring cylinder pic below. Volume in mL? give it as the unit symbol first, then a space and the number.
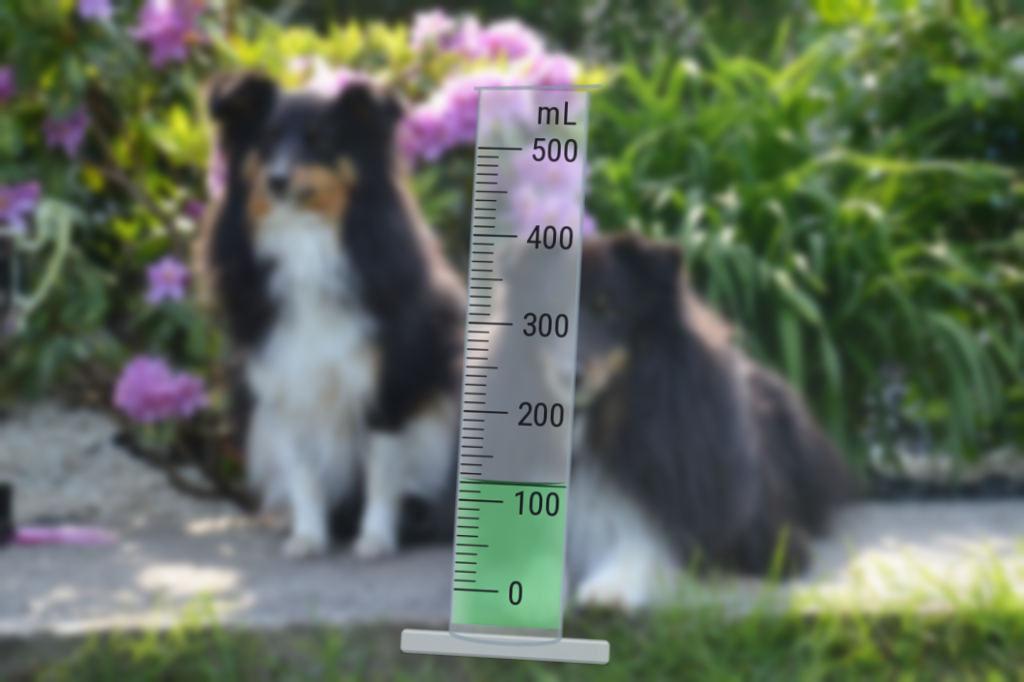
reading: mL 120
